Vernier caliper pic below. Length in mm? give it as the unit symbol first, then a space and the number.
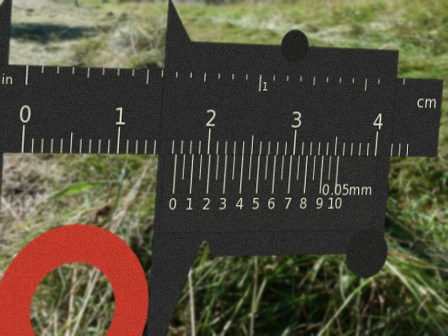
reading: mm 16.4
